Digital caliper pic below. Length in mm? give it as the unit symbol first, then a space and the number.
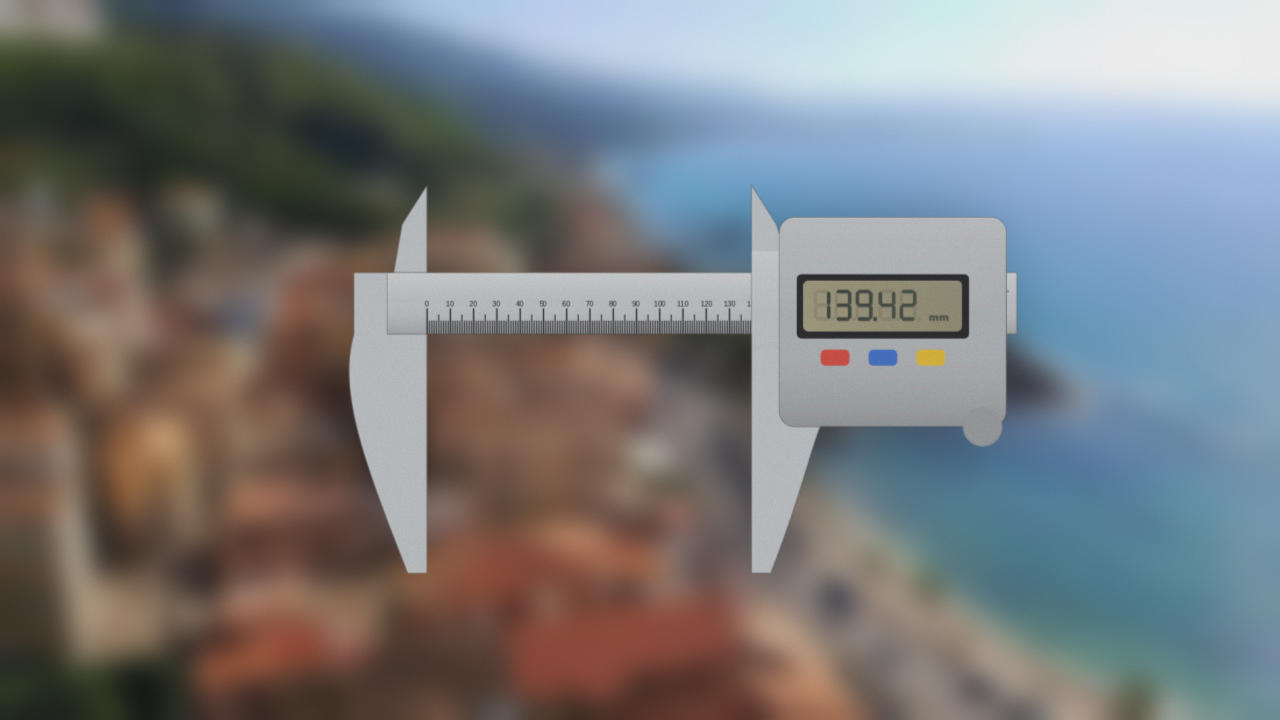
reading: mm 139.42
